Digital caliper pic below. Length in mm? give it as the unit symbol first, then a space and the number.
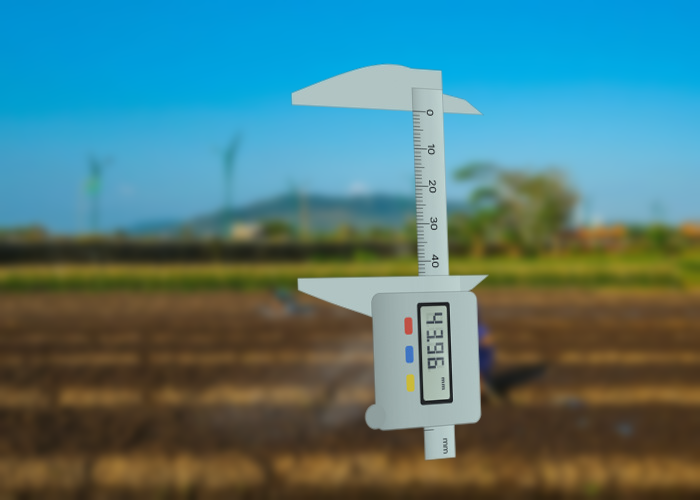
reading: mm 43.96
